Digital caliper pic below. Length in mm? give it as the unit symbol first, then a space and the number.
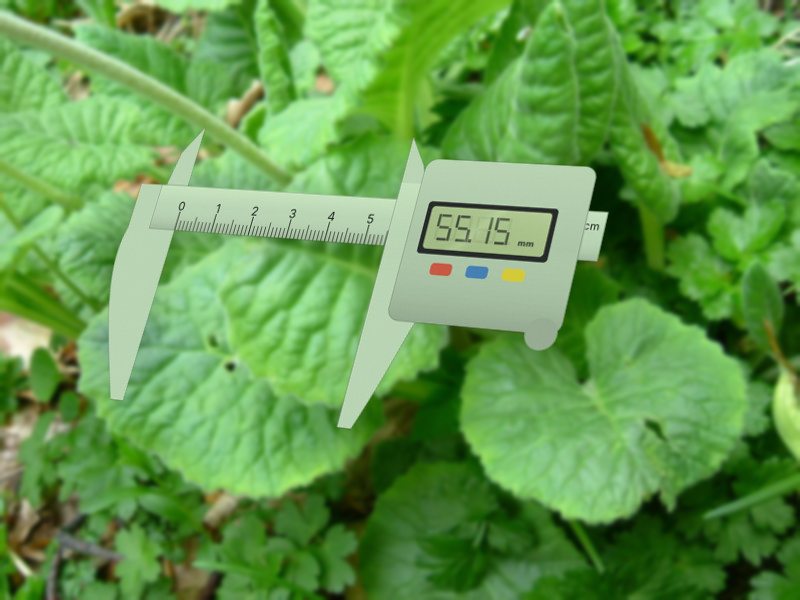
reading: mm 55.15
